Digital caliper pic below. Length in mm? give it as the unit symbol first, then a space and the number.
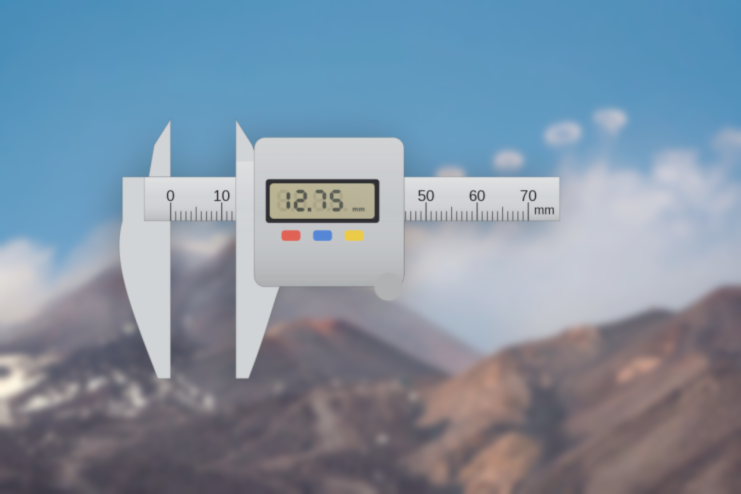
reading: mm 12.75
